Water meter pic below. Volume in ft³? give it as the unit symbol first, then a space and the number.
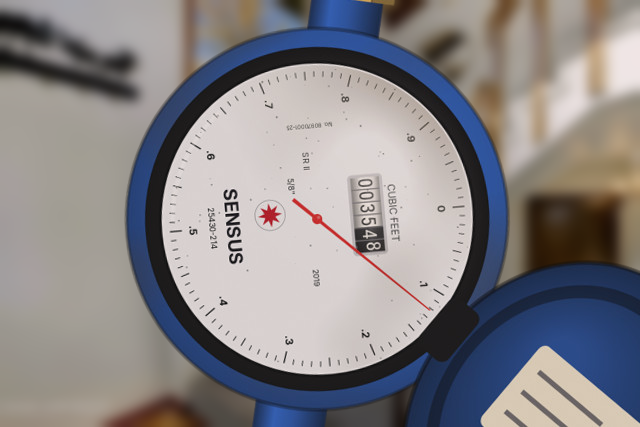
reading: ft³ 3548.12
